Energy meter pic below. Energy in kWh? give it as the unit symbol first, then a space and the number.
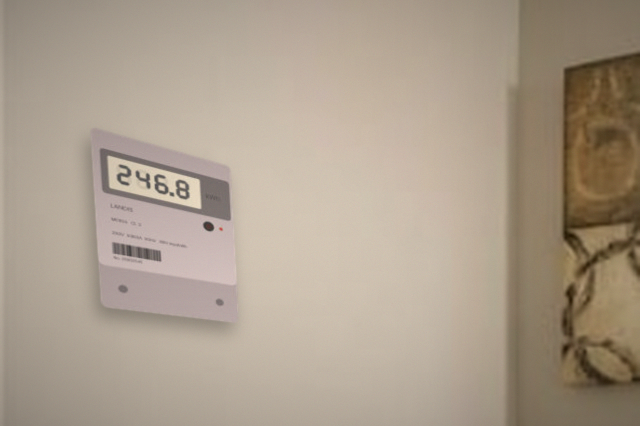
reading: kWh 246.8
